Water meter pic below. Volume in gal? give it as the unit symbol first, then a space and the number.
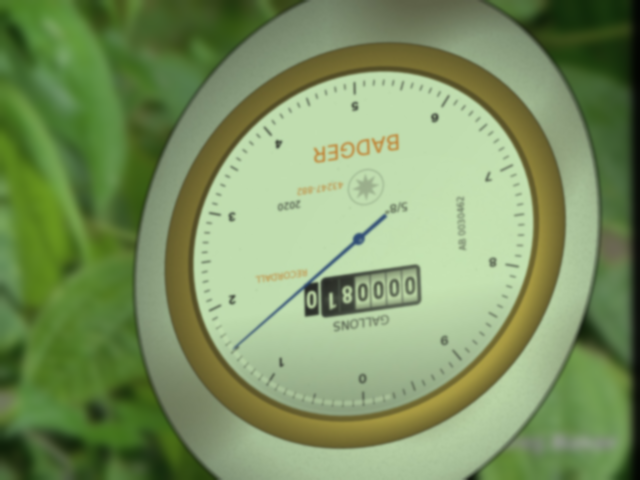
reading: gal 811.5
